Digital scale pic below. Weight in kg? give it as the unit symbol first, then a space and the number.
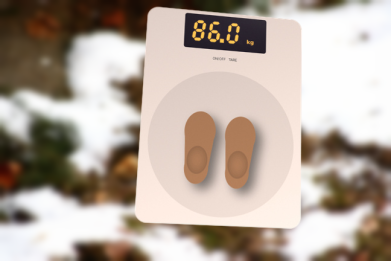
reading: kg 86.0
